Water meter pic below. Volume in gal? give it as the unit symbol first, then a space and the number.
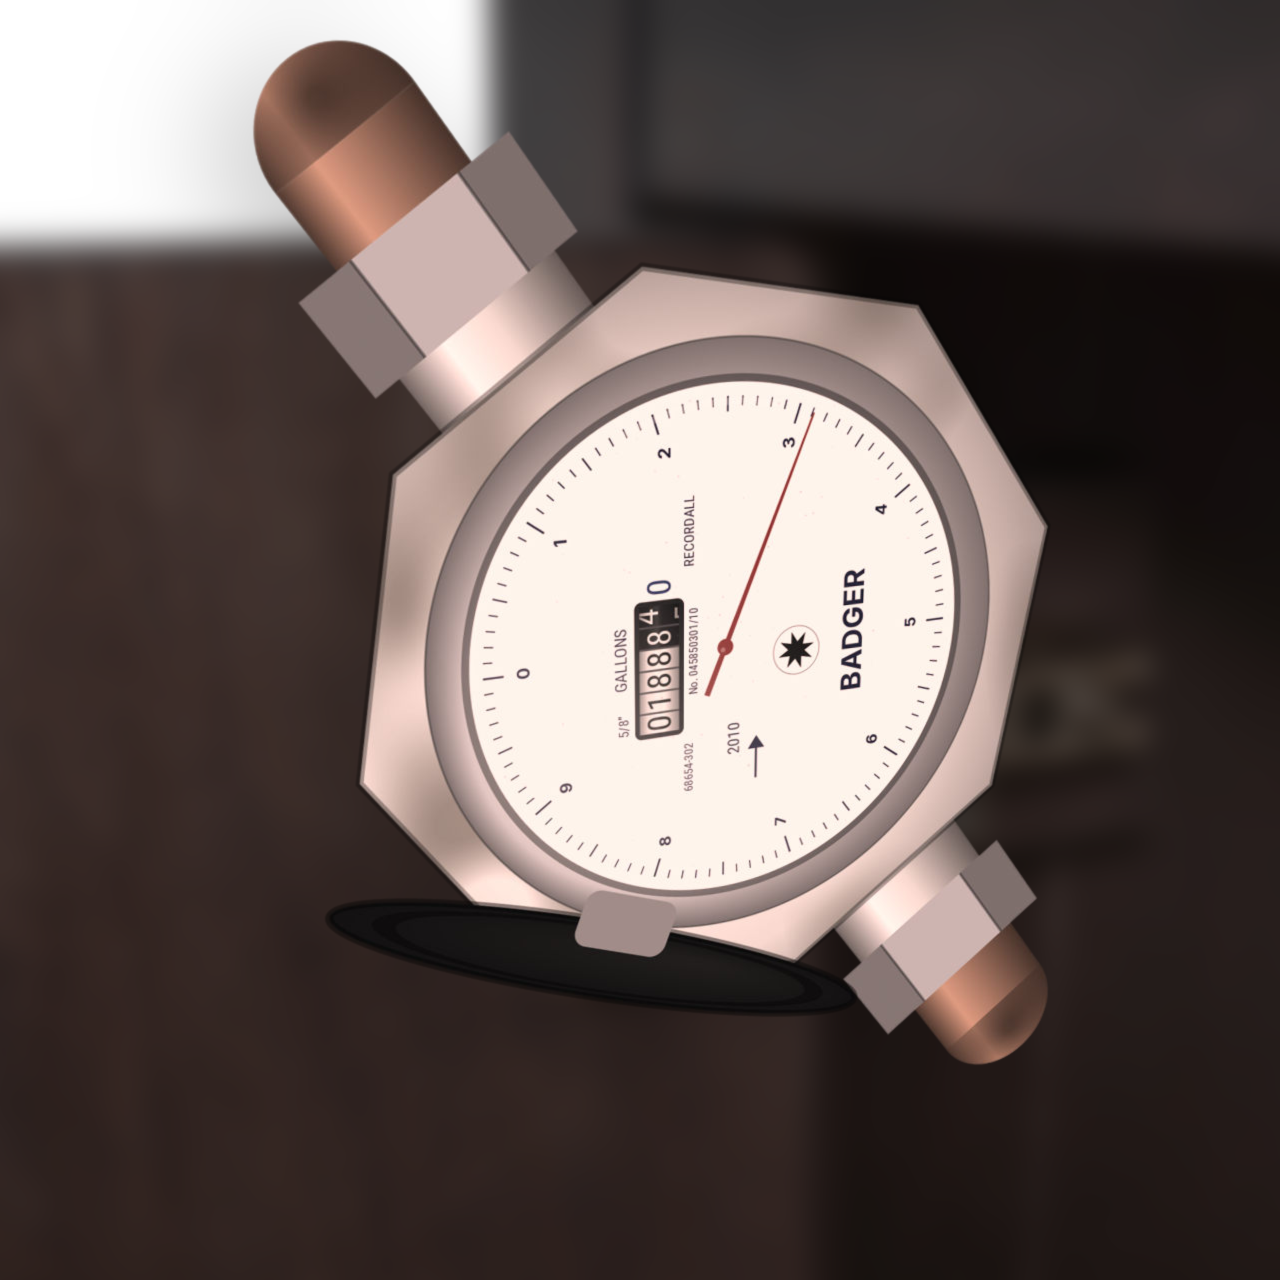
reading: gal 188843.1
